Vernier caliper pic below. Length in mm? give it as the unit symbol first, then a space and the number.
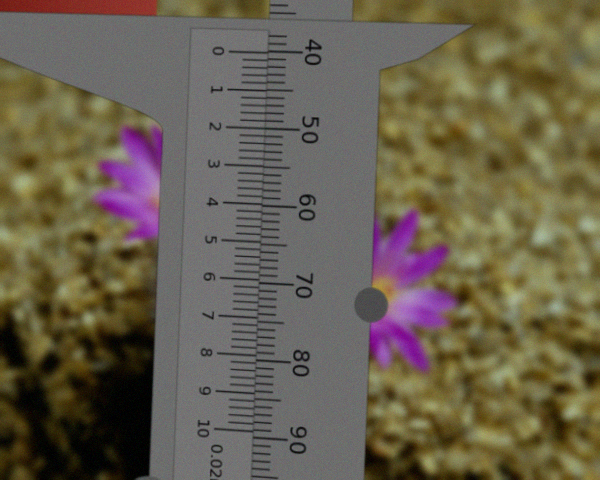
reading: mm 40.2
